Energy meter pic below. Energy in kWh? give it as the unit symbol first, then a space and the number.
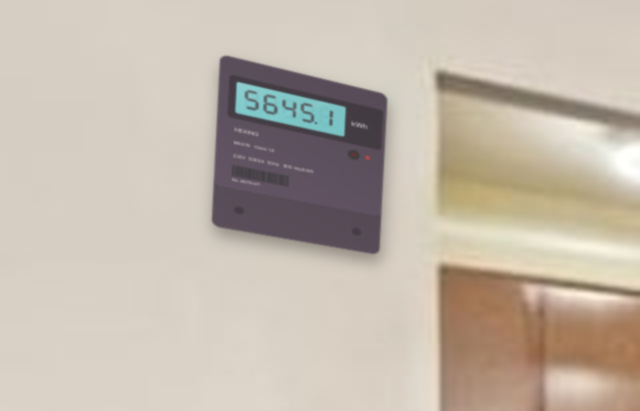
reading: kWh 5645.1
